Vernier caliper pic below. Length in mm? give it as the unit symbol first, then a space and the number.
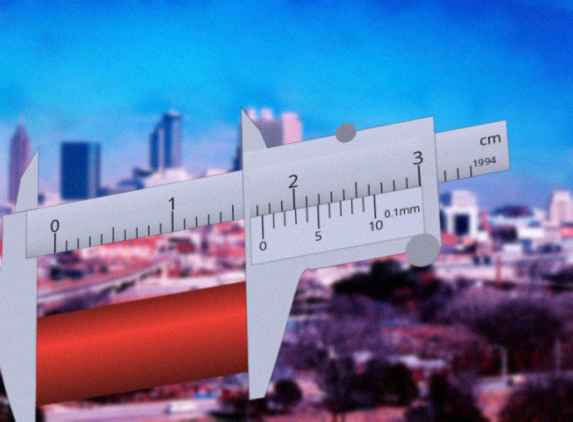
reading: mm 17.4
